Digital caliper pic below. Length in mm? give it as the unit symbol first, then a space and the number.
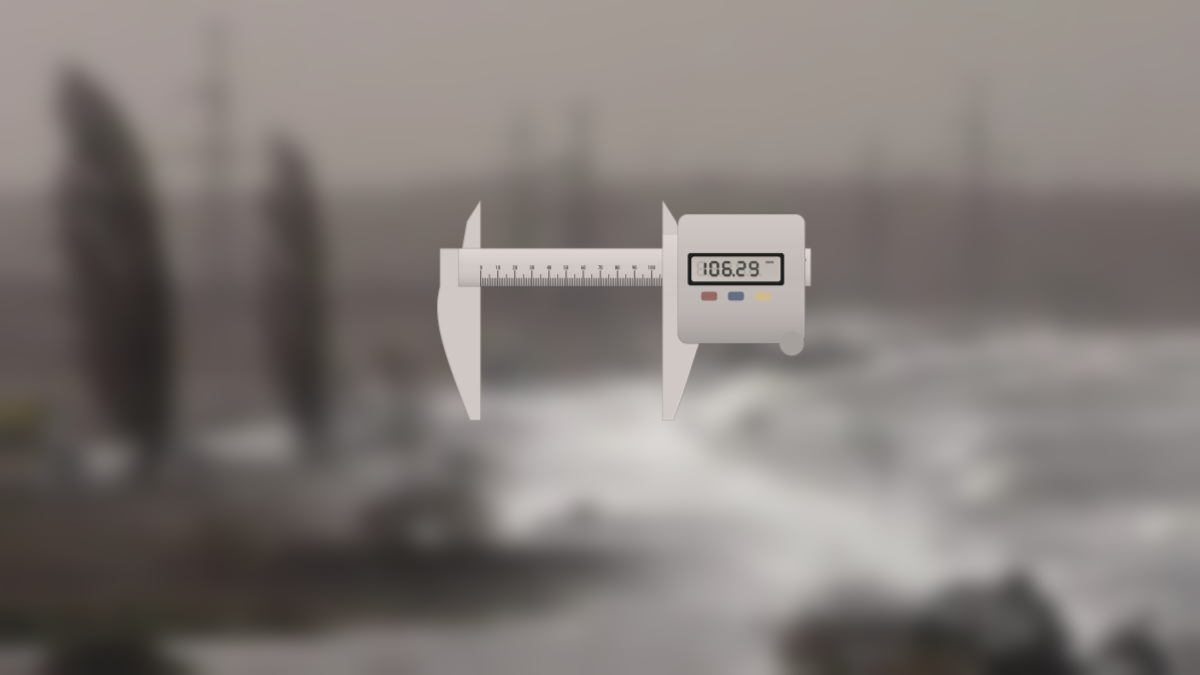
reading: mm 106.29
